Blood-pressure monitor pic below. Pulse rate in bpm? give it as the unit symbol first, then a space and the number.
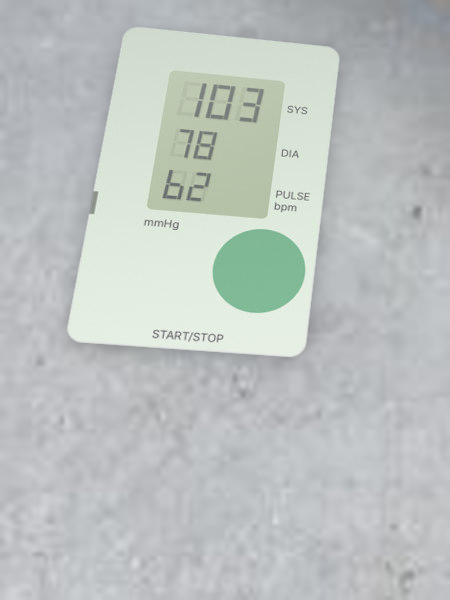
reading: bpm 62
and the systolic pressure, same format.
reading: mmHg 103
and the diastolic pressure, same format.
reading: mmHg 78
